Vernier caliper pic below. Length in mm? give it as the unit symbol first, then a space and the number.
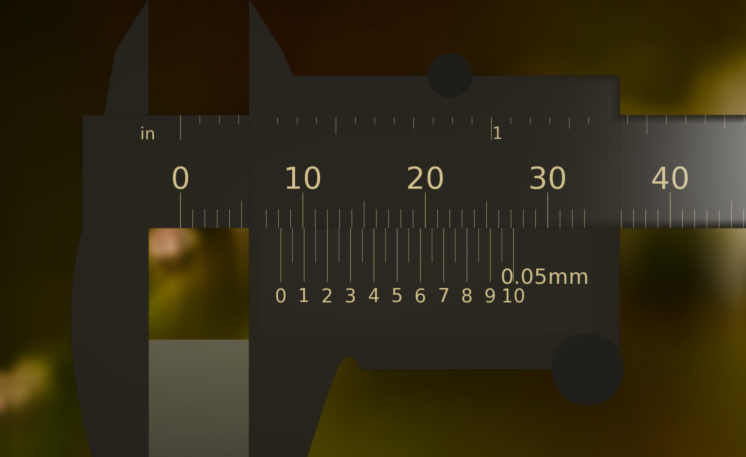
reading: mm 8.2
